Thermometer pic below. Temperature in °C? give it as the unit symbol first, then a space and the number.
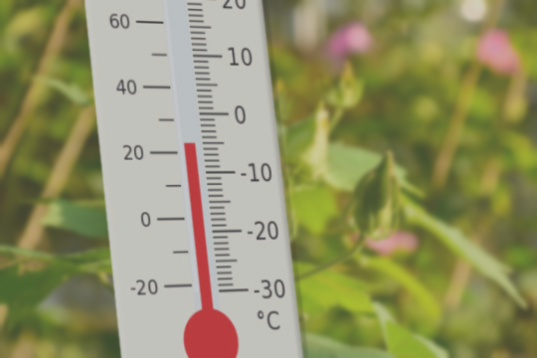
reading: °C -5
